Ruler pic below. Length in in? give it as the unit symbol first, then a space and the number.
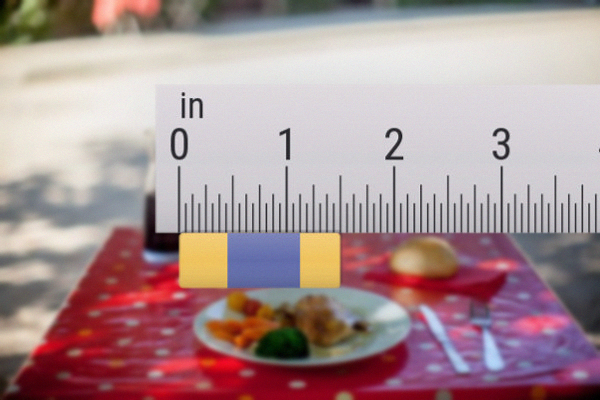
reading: in 1.5
